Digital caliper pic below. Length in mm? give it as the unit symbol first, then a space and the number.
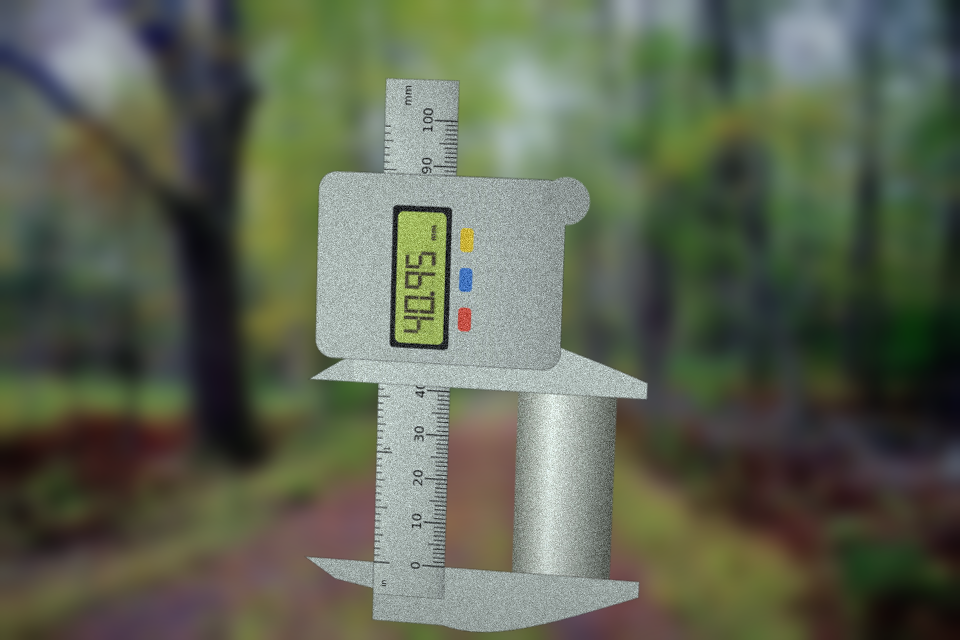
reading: mm 40.95
